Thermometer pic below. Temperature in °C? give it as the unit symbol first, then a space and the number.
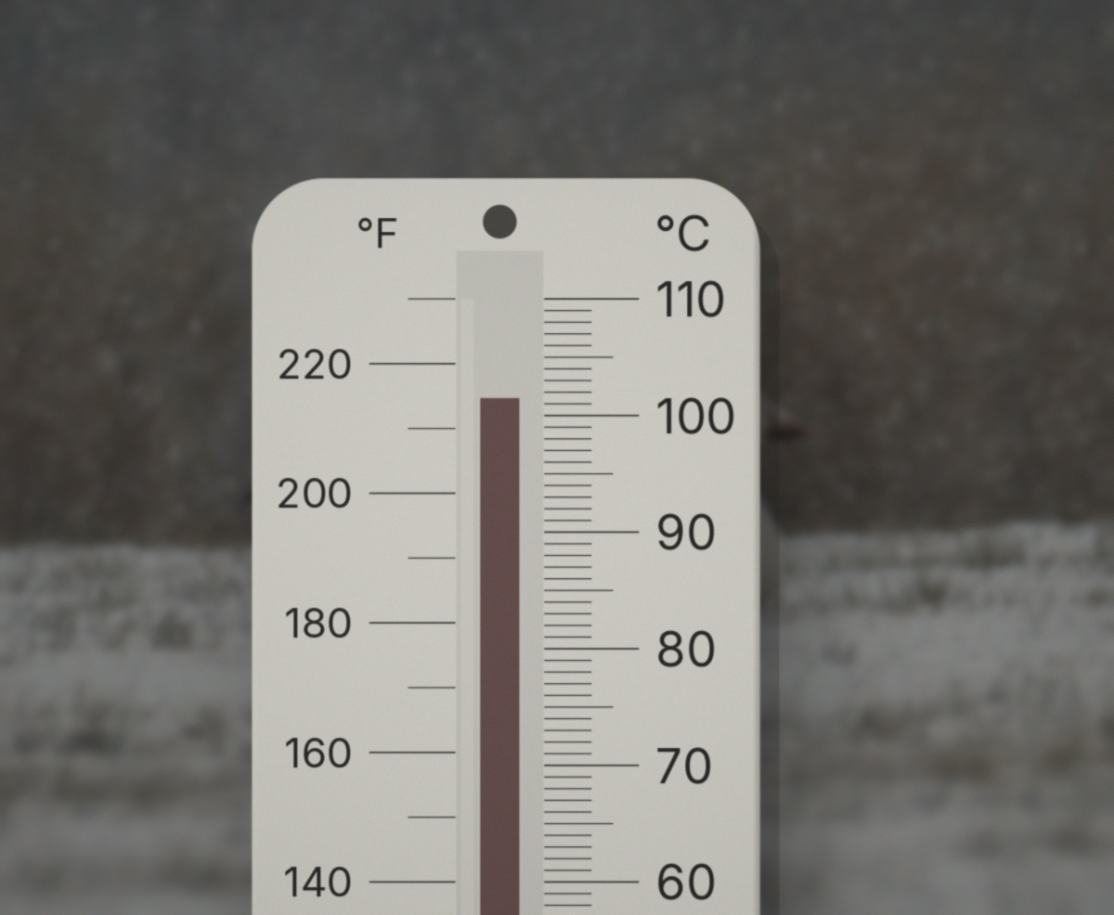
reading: °C 101.5
